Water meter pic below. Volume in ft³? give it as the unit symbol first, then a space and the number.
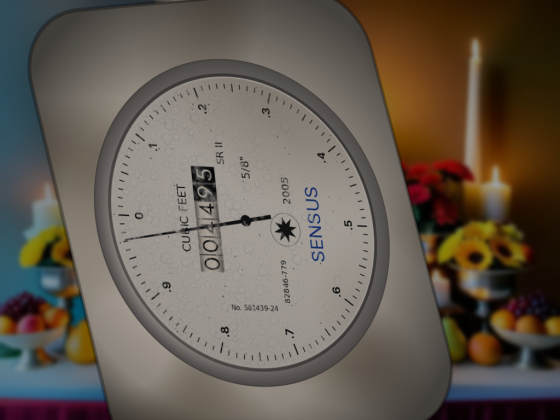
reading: ft³ 4494.97
